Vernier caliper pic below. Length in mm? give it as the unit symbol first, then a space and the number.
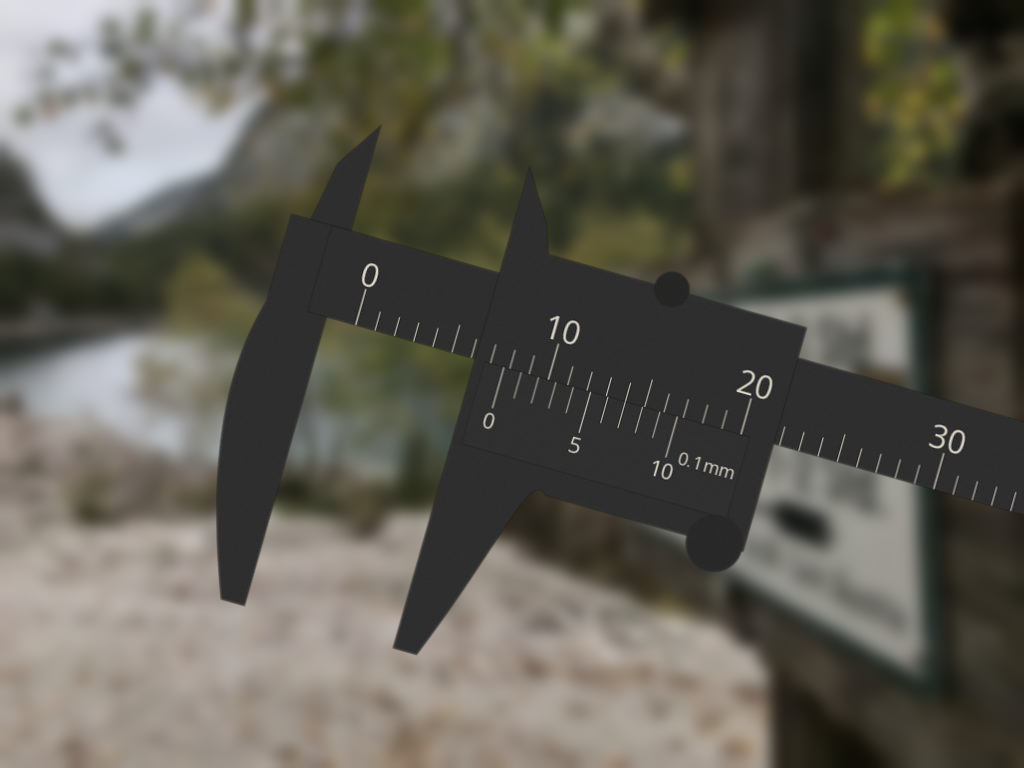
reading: mm 7.7
